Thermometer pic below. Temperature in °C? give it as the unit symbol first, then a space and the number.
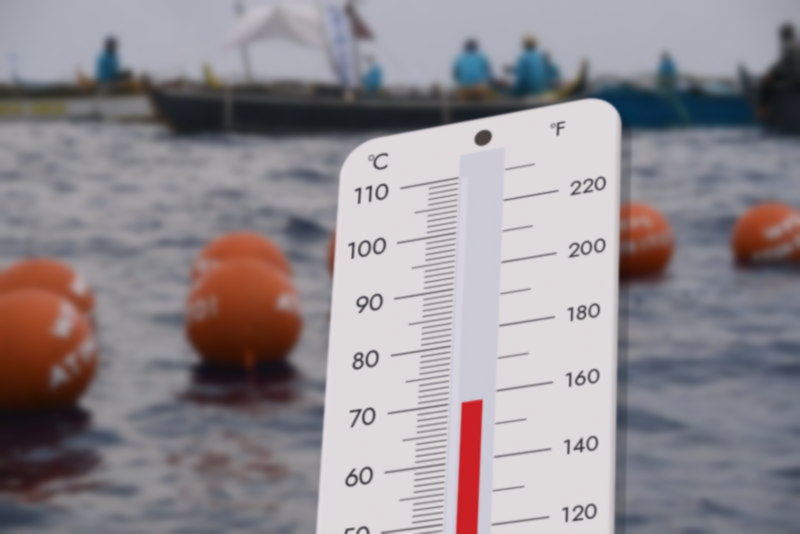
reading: °C 70
